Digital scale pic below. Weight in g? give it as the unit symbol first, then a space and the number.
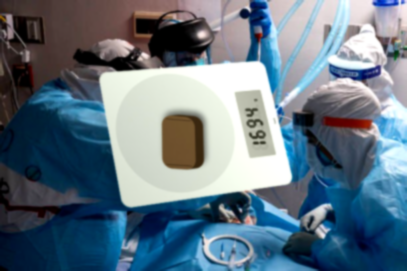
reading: g 1694
